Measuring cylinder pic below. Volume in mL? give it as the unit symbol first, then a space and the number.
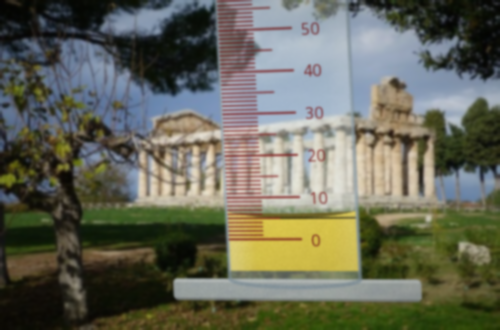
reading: mL 5
